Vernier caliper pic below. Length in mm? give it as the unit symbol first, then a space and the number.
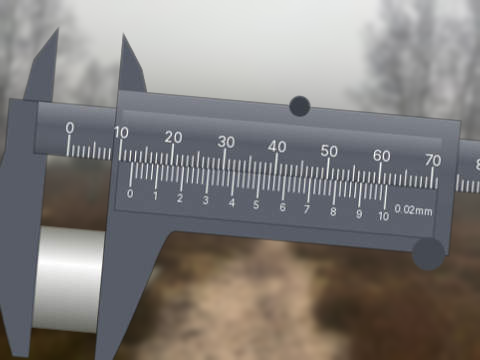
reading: mm 12.5
